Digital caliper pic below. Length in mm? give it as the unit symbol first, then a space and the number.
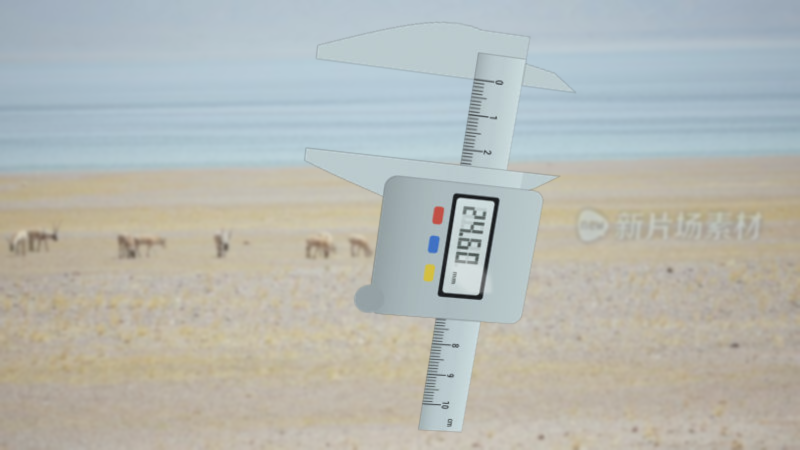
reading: mm 24.60
